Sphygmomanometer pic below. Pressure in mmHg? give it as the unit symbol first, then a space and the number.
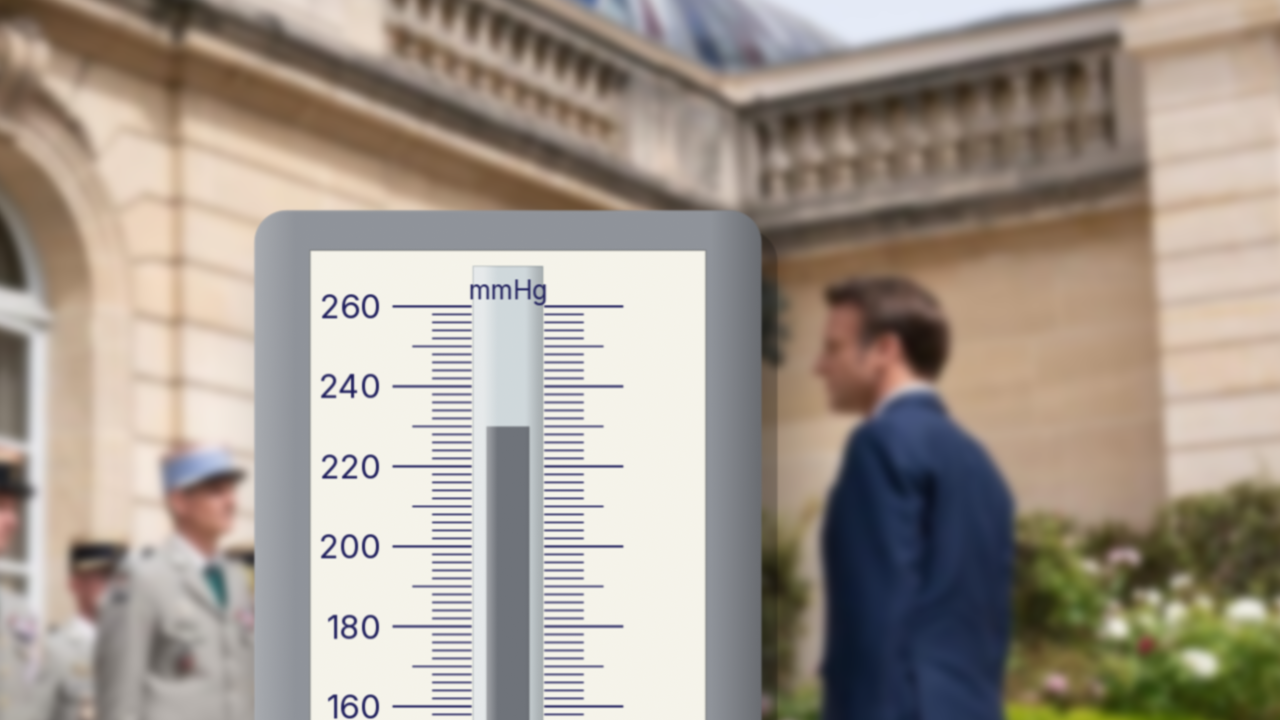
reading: mmHg 230
